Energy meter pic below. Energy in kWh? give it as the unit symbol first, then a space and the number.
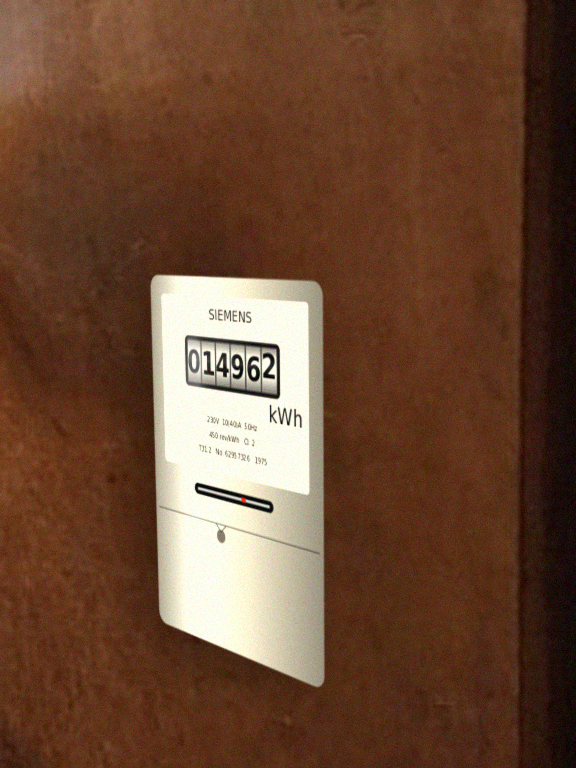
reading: kWh 14962
